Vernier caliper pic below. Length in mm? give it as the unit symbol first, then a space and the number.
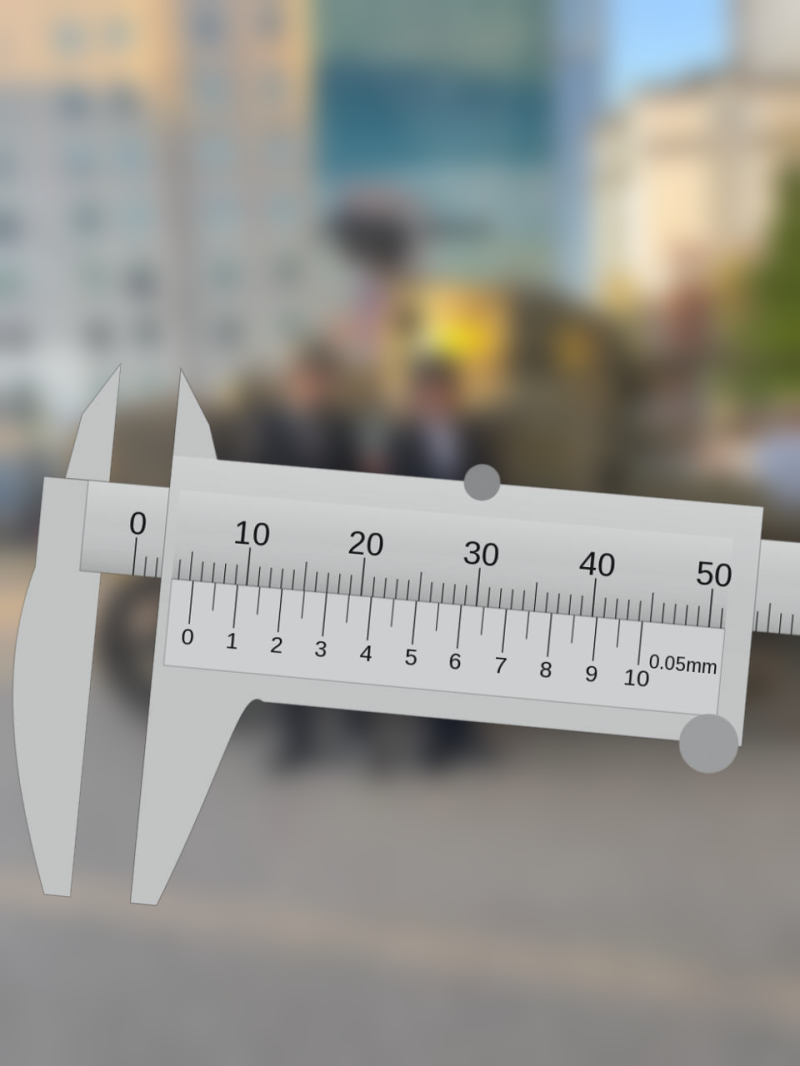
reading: mm 5.3
